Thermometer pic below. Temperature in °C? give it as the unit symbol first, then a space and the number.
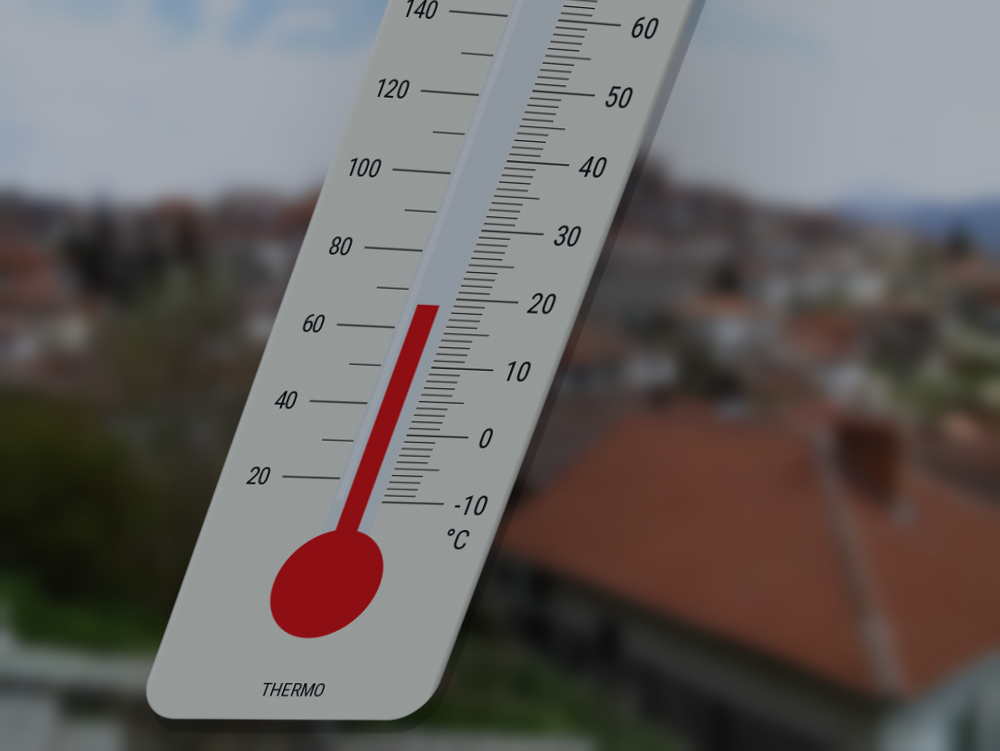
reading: °C 19
